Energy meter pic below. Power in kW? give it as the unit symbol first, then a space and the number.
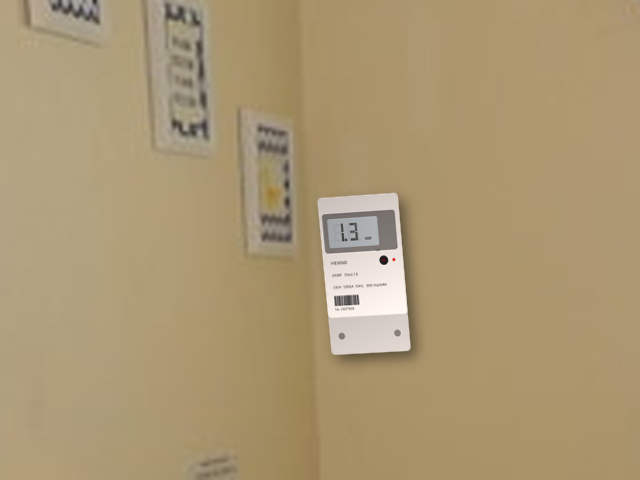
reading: kW 1.3
